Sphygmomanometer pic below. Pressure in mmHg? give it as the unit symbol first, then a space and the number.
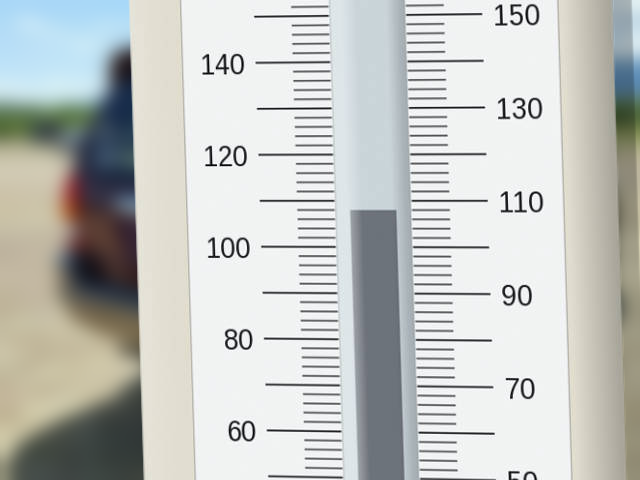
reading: mmHg 108
